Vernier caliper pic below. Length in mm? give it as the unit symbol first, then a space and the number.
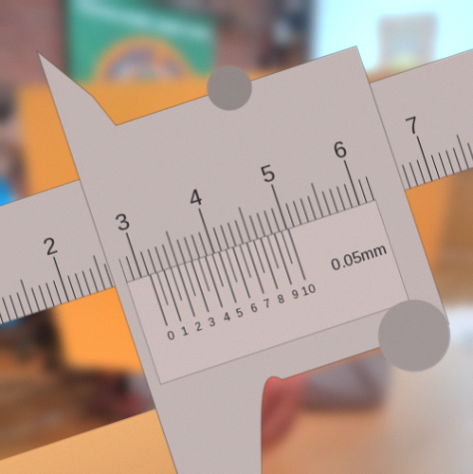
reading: mm 31.2
